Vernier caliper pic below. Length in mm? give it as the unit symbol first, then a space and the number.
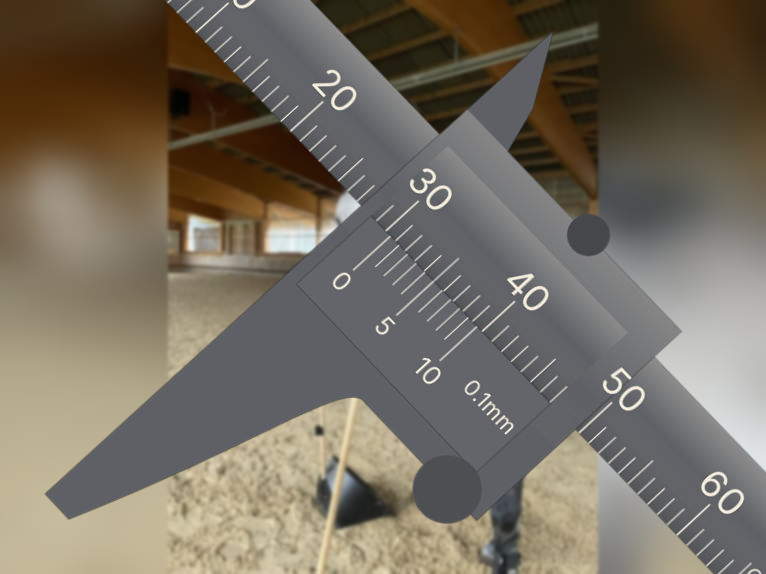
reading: mm 30.5
